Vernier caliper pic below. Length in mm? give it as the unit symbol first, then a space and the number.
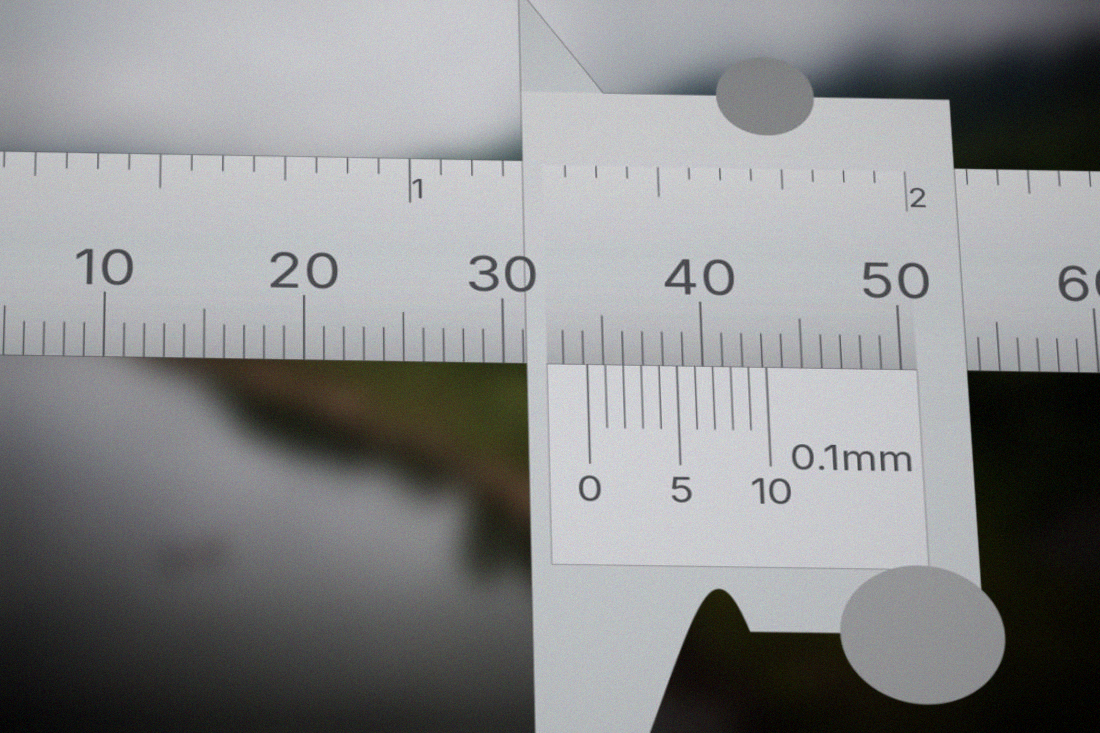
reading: mm 34.2
